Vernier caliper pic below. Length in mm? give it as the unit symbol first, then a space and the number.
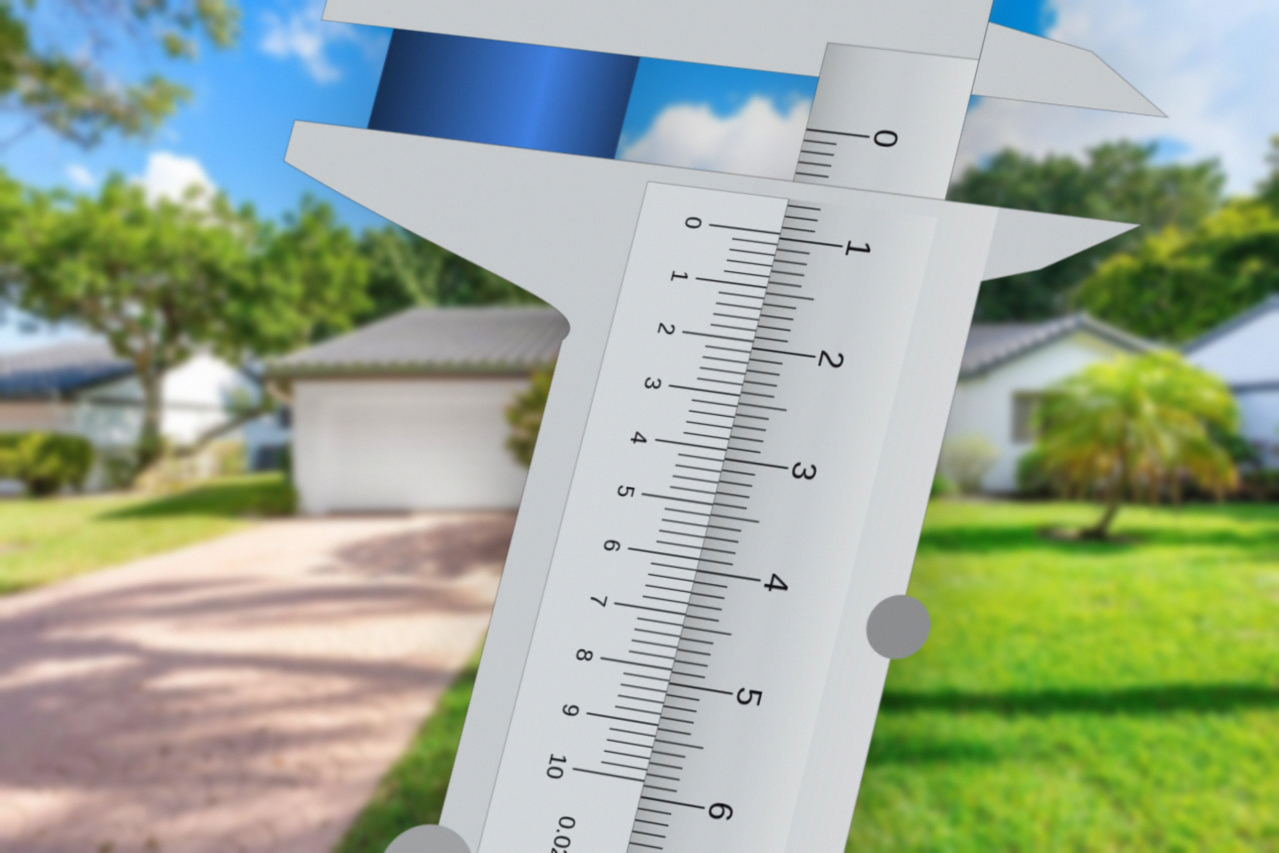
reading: mm 9.6
